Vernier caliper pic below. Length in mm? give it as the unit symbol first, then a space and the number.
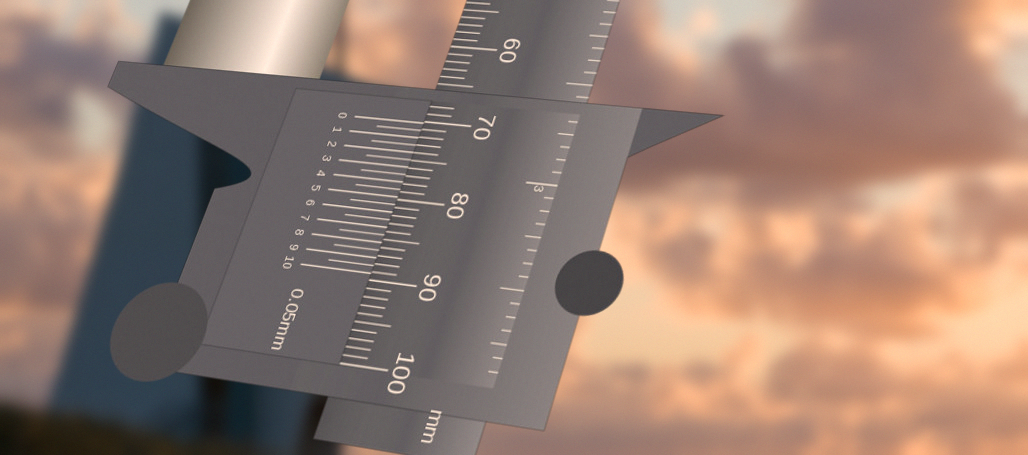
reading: mm 70.2
